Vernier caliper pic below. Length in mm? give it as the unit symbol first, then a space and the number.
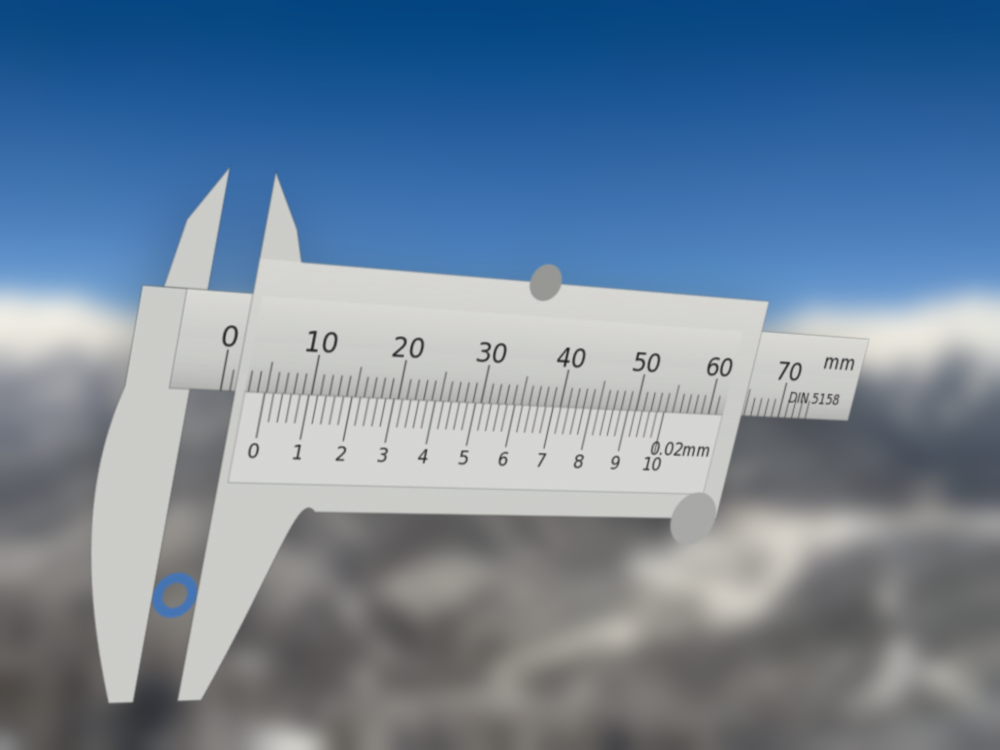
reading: mm 4.8
